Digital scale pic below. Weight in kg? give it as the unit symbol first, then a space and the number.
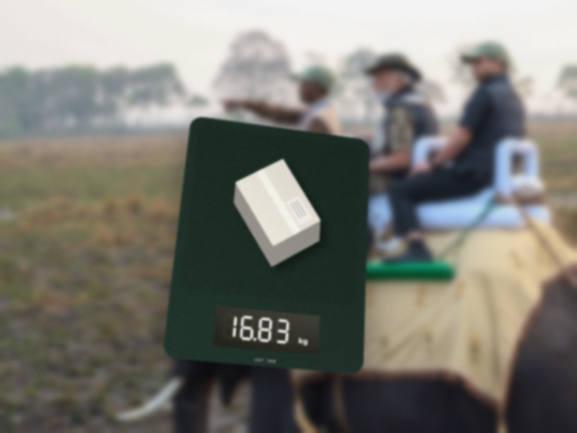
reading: kg 16.83
